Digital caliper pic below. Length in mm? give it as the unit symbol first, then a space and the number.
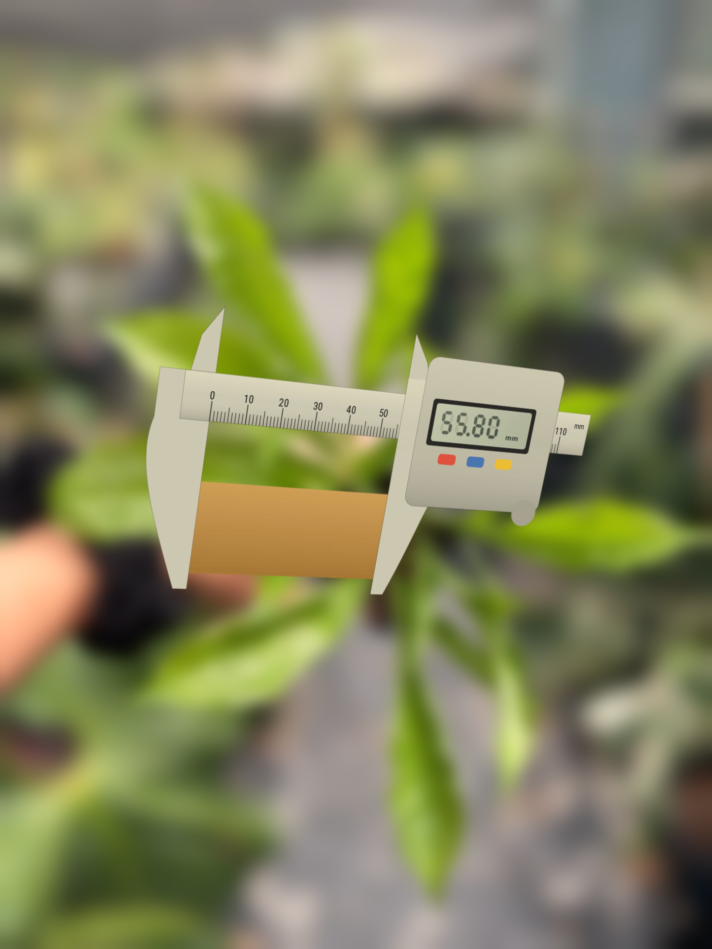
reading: mm 55.80
